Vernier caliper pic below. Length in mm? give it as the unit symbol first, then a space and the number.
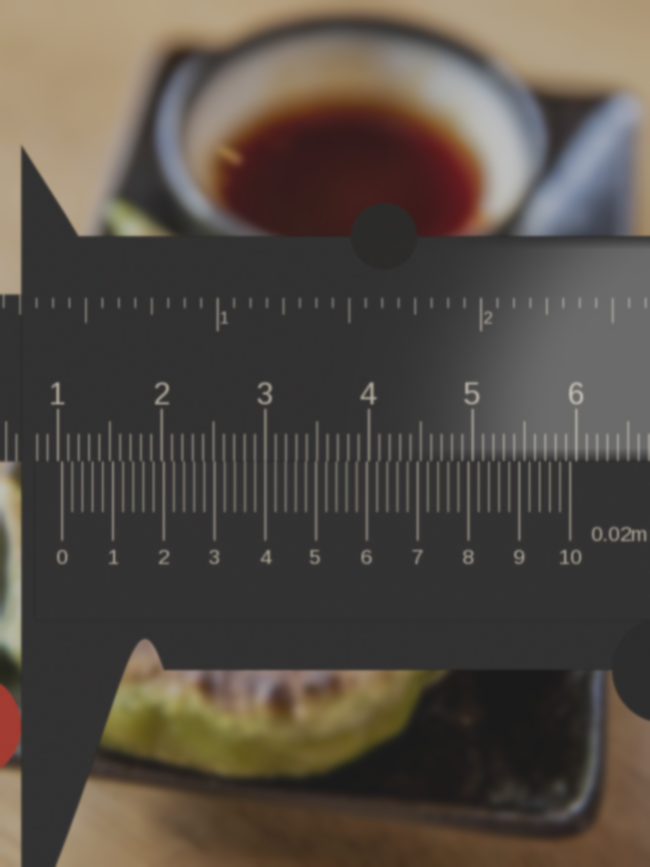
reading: mm 10.4
